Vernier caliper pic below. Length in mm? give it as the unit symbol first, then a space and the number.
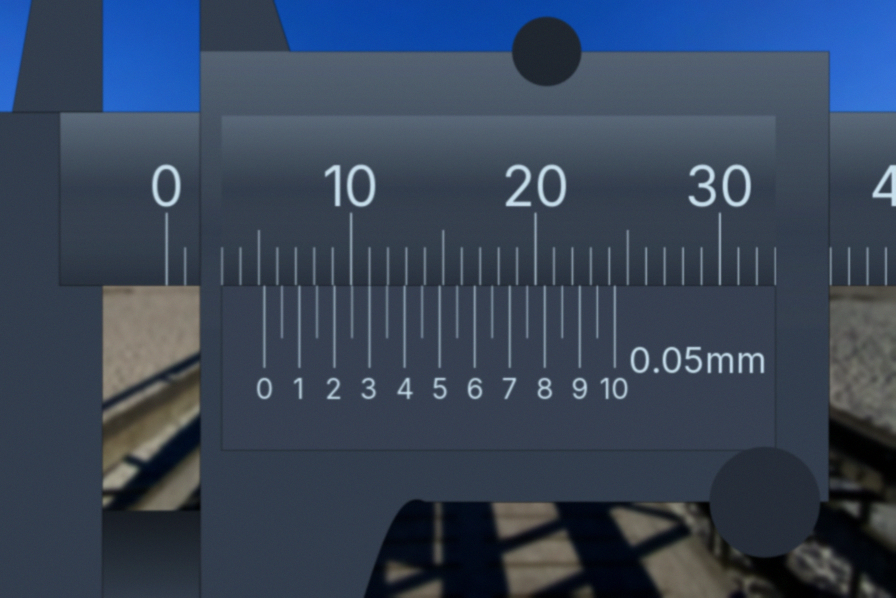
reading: mm 5.3
